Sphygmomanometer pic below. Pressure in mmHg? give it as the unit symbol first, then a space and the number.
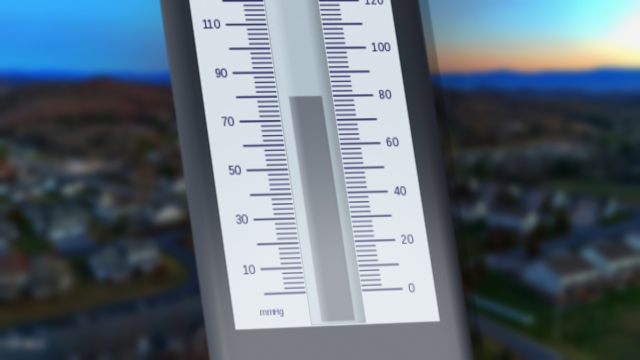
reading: mmHg 80
